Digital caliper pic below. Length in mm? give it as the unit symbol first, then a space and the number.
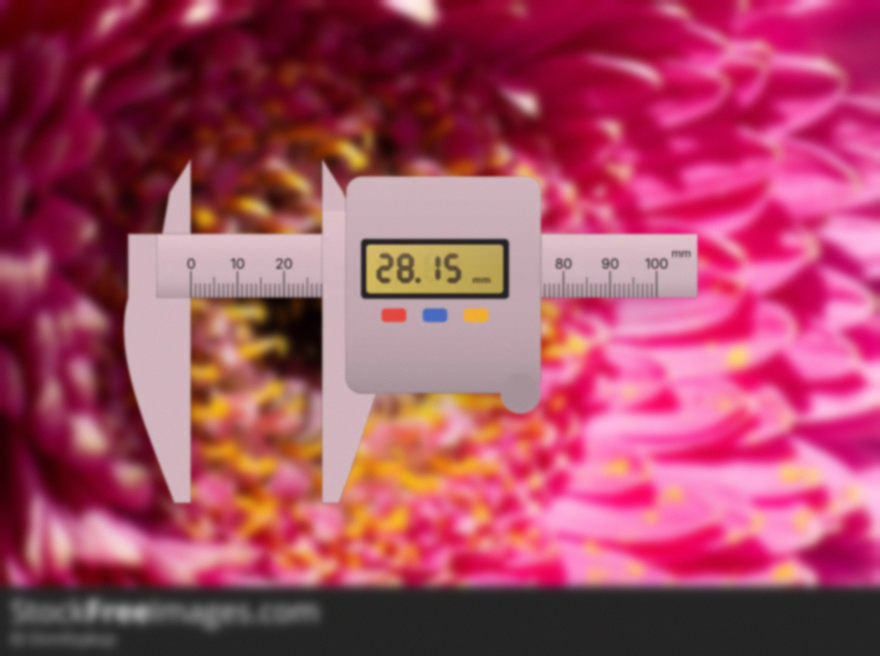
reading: mm 28.15
